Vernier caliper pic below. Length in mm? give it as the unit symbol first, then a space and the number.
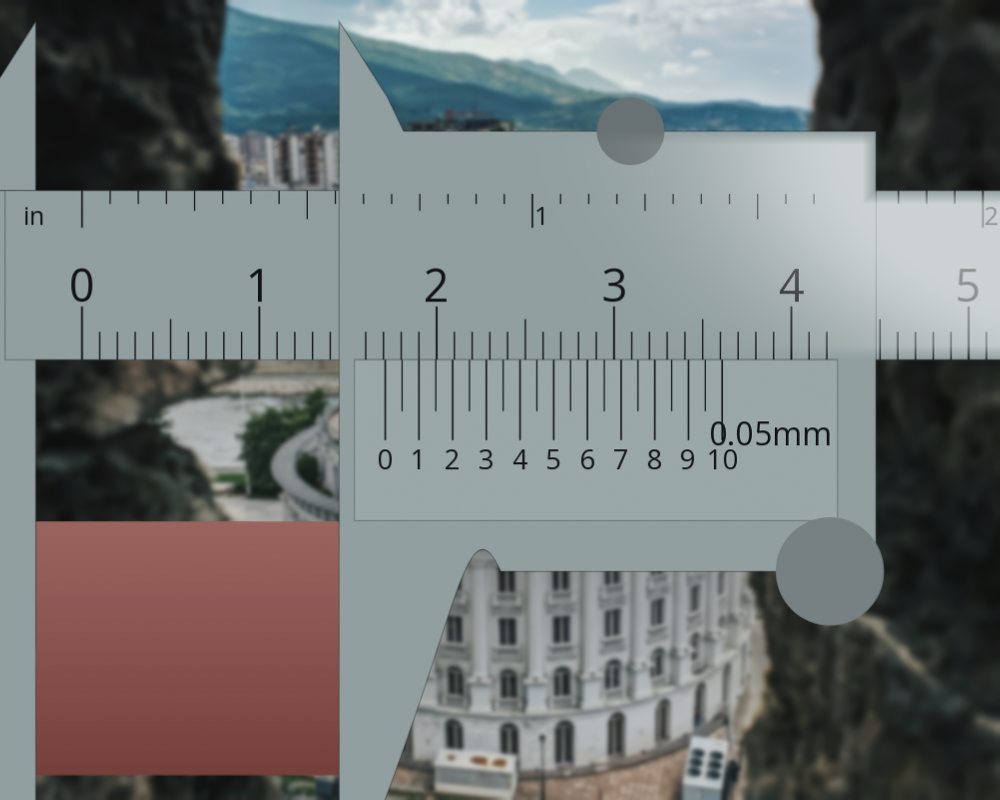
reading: mm 17.1
